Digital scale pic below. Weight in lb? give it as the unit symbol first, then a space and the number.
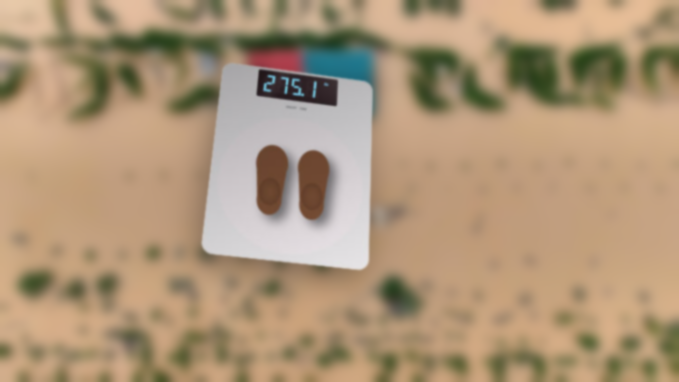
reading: lb 275.1
